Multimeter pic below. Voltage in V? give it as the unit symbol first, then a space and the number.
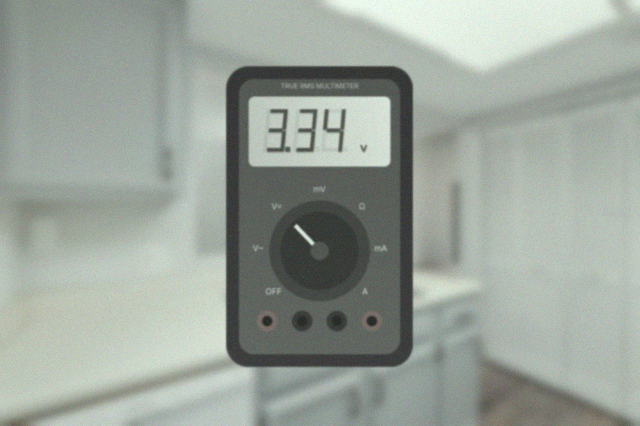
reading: V 3.34
